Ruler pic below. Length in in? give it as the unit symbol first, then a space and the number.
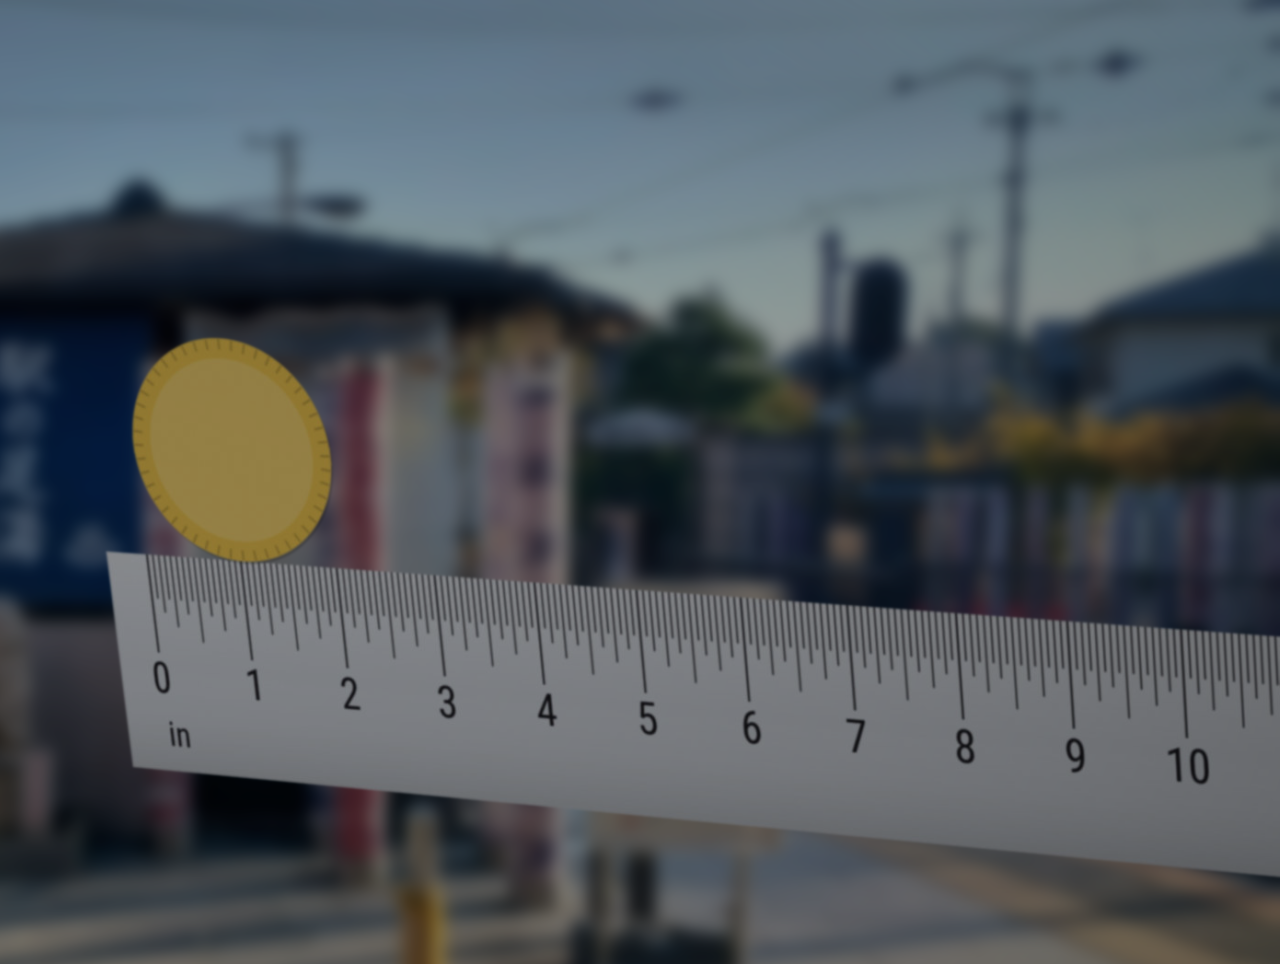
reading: in 2.0625
